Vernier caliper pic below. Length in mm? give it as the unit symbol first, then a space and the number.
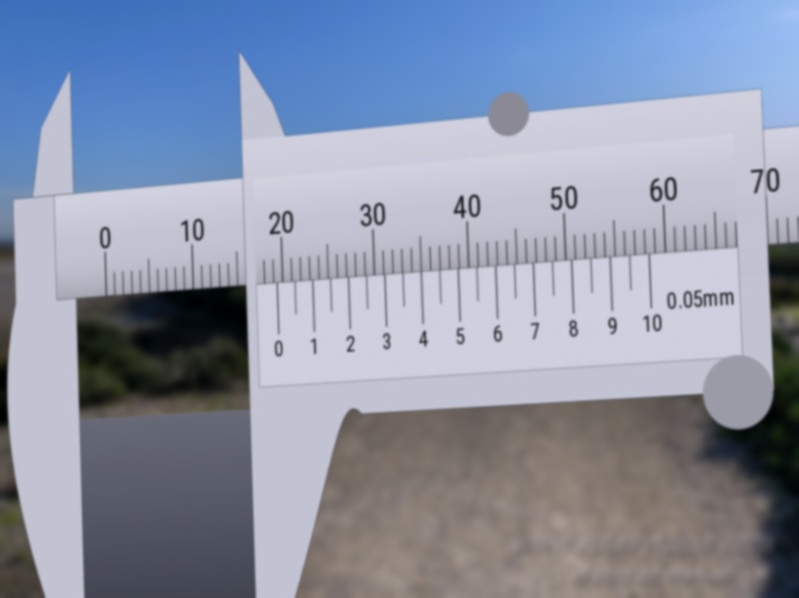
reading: mm 19.4
